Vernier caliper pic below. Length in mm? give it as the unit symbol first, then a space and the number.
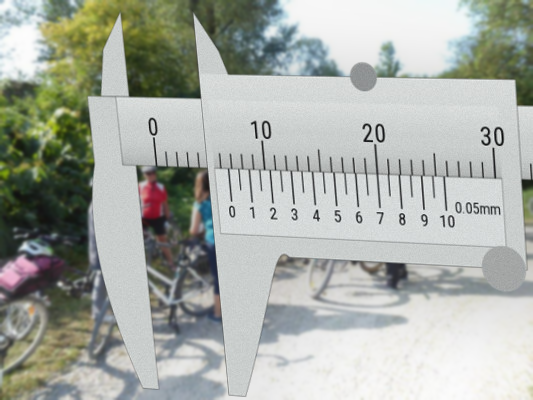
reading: mm 6.7
